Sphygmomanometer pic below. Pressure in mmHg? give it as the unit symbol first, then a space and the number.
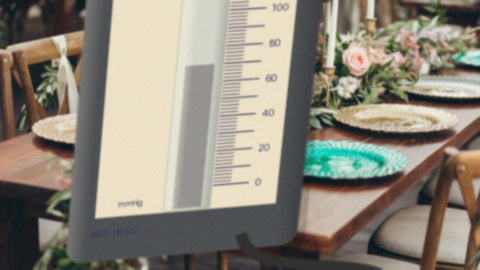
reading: mmHg 70
